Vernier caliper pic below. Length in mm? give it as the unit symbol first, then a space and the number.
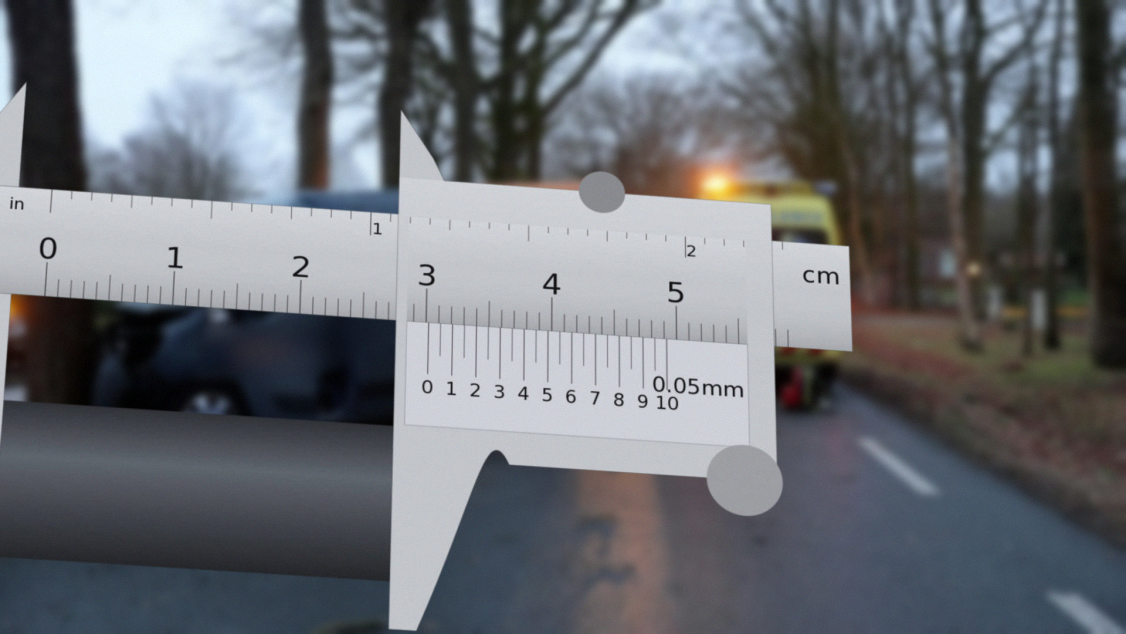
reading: mm 30.2
